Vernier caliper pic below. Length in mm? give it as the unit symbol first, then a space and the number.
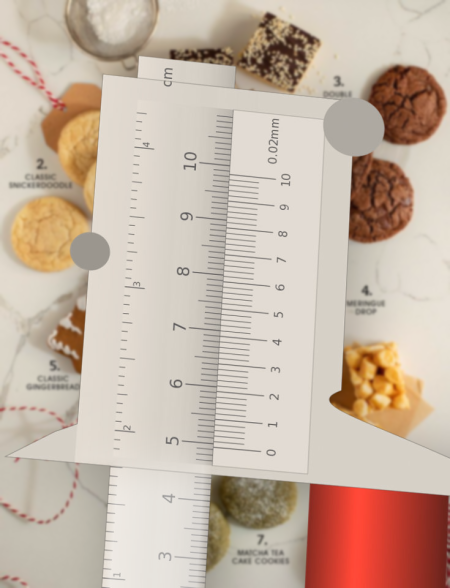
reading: mm 49.4
